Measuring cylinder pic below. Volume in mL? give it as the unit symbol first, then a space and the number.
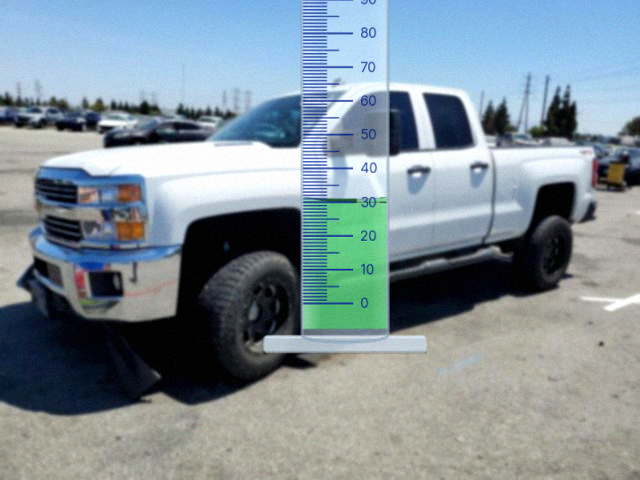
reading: mL 30
